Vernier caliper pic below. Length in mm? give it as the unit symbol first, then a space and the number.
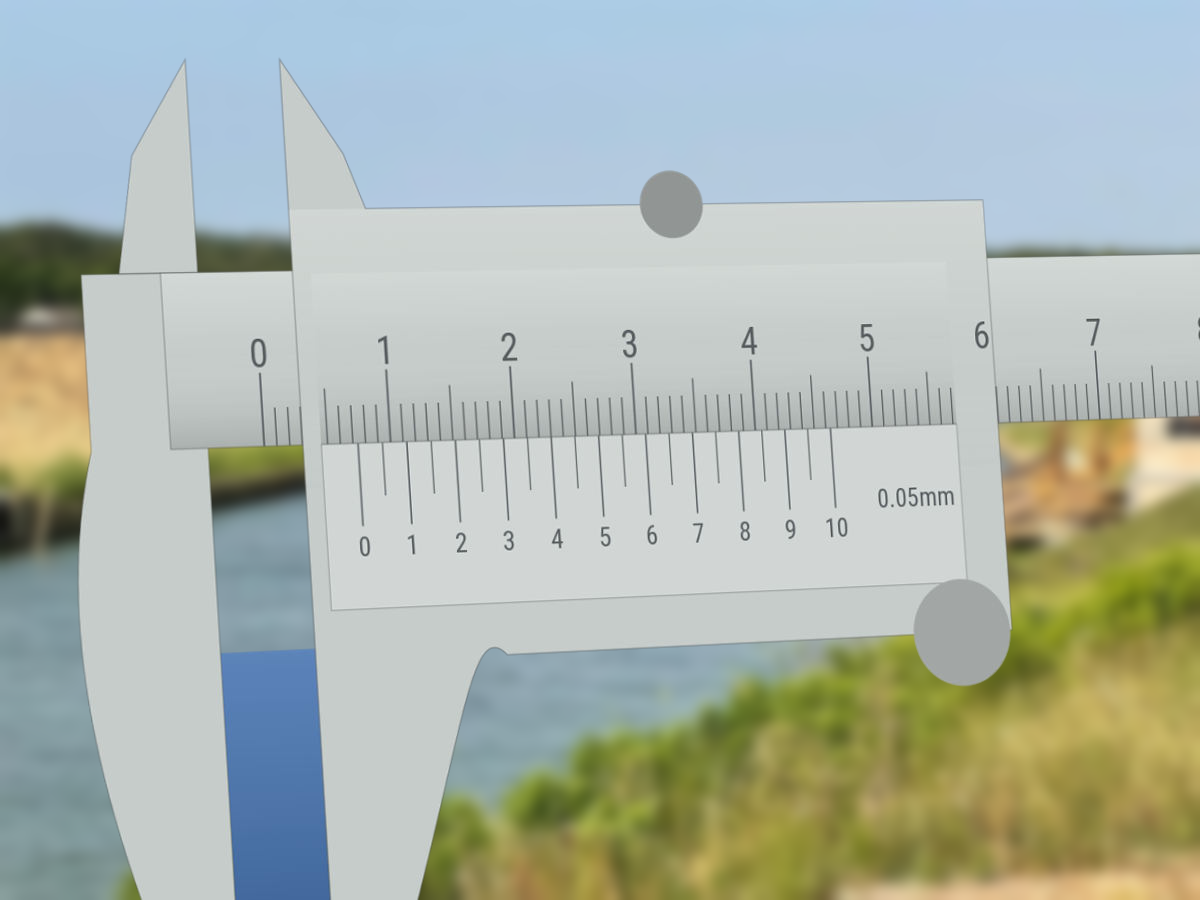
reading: mm 7.4
